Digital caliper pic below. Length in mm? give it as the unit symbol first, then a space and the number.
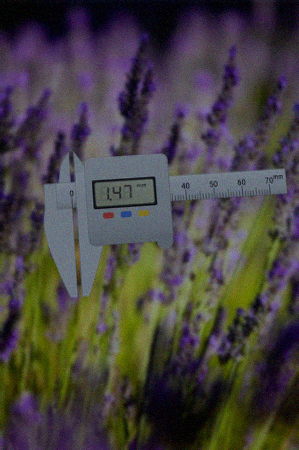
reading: mm 1.47
